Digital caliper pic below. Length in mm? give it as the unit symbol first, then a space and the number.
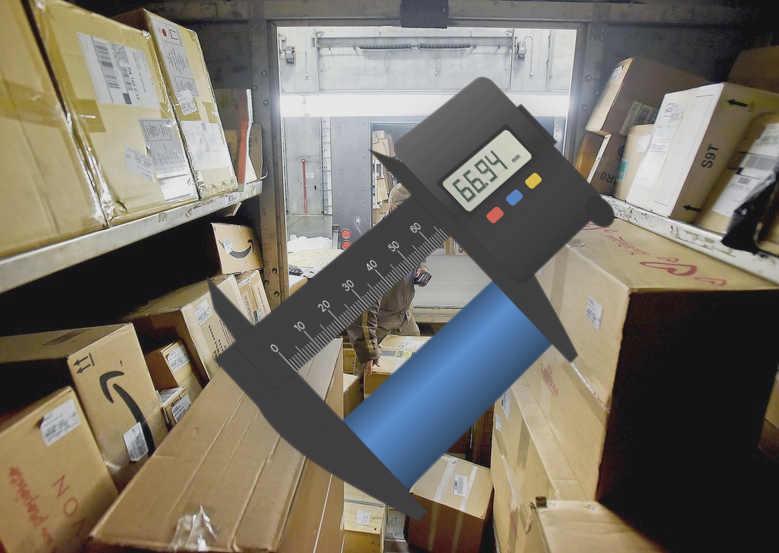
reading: mm 66.94
